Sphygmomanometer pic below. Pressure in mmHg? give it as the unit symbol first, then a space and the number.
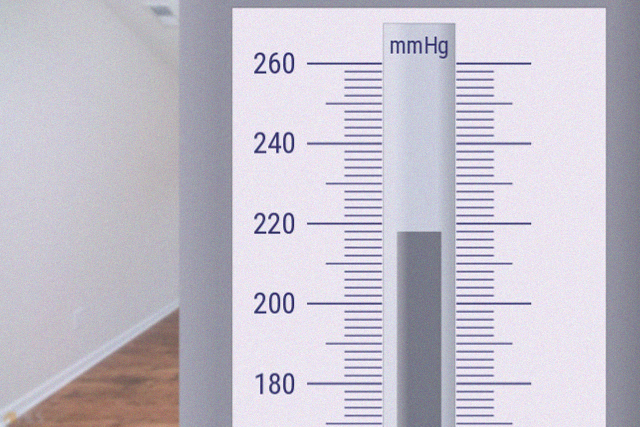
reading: mmHg 218
